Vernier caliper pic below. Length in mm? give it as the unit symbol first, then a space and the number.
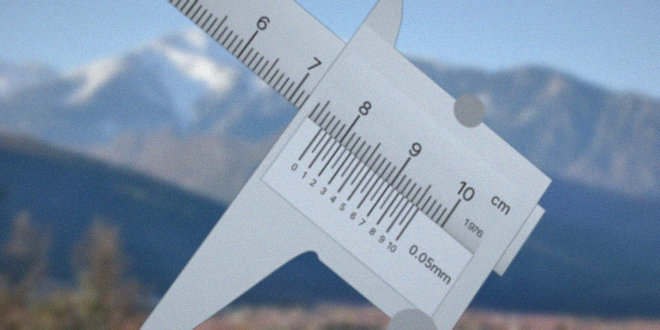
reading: mm 76.5
